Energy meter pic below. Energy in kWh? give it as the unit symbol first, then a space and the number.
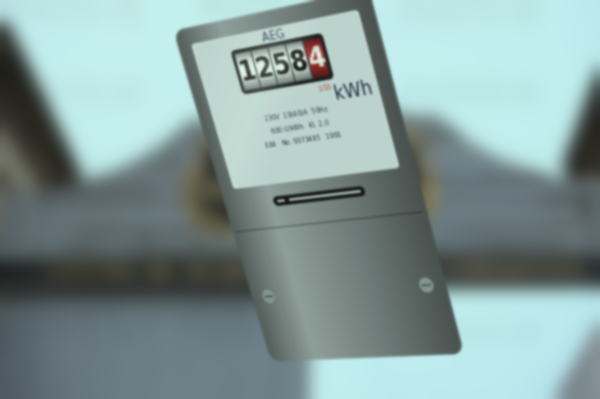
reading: kWh 1258.4
